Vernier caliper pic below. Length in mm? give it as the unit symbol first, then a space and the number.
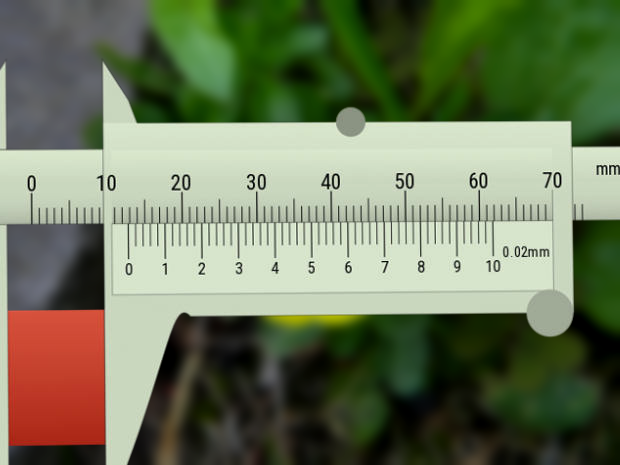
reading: mm 12.8
